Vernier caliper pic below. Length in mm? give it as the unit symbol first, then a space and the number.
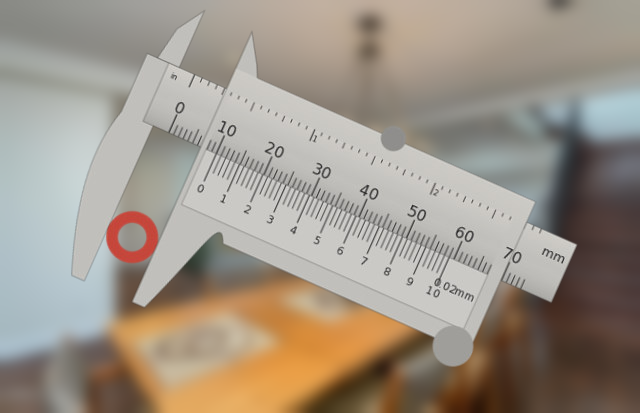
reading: mm 10.0
